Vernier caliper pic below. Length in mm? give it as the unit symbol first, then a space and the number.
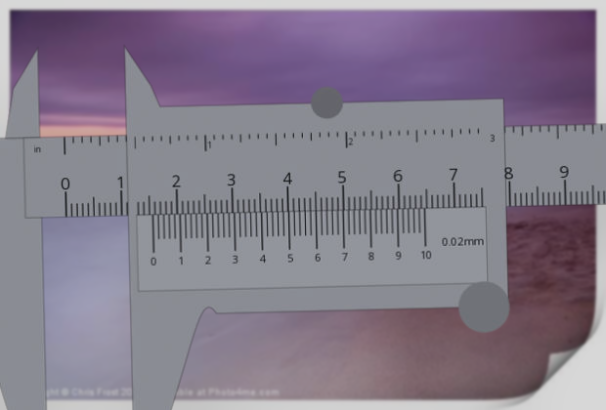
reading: mm 15.6
